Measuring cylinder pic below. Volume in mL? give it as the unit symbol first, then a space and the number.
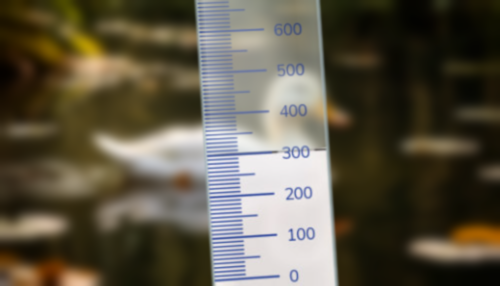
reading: mL 300
